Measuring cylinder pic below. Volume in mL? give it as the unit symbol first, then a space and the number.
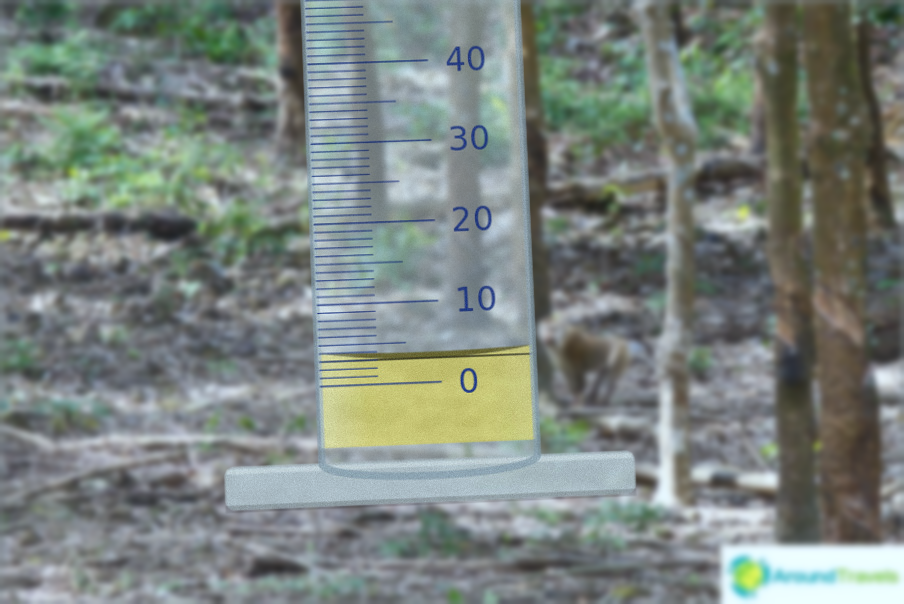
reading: mL 3
